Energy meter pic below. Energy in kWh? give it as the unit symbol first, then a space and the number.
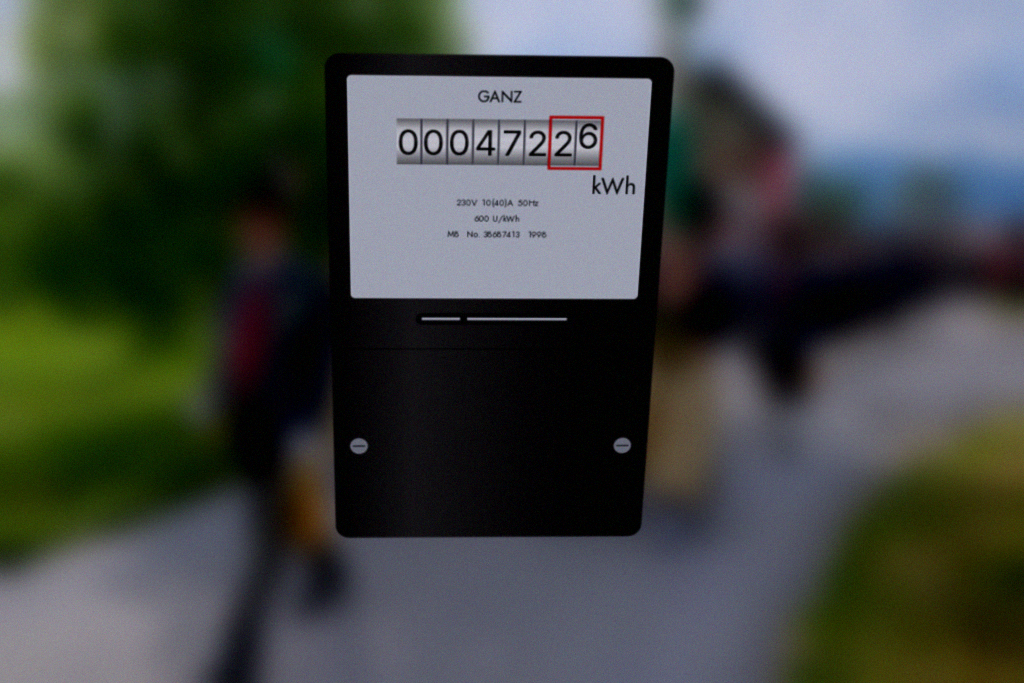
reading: kWh 472.26
